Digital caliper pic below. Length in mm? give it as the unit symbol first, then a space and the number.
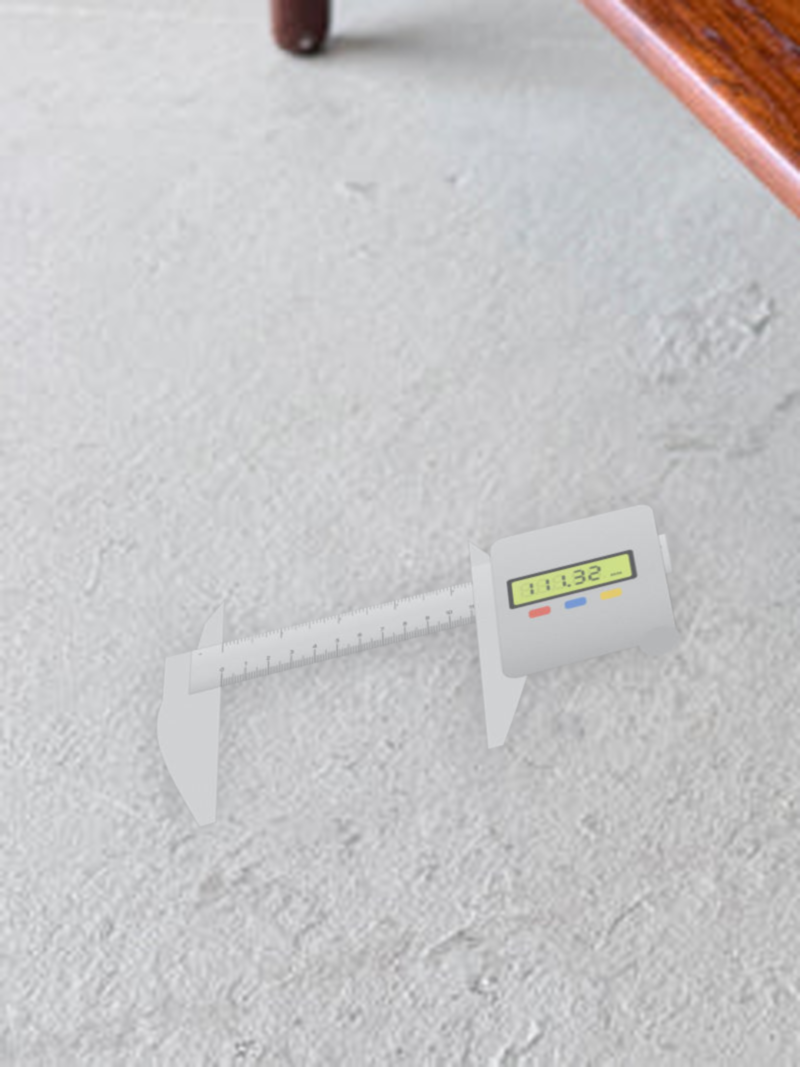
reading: mm 111.32
